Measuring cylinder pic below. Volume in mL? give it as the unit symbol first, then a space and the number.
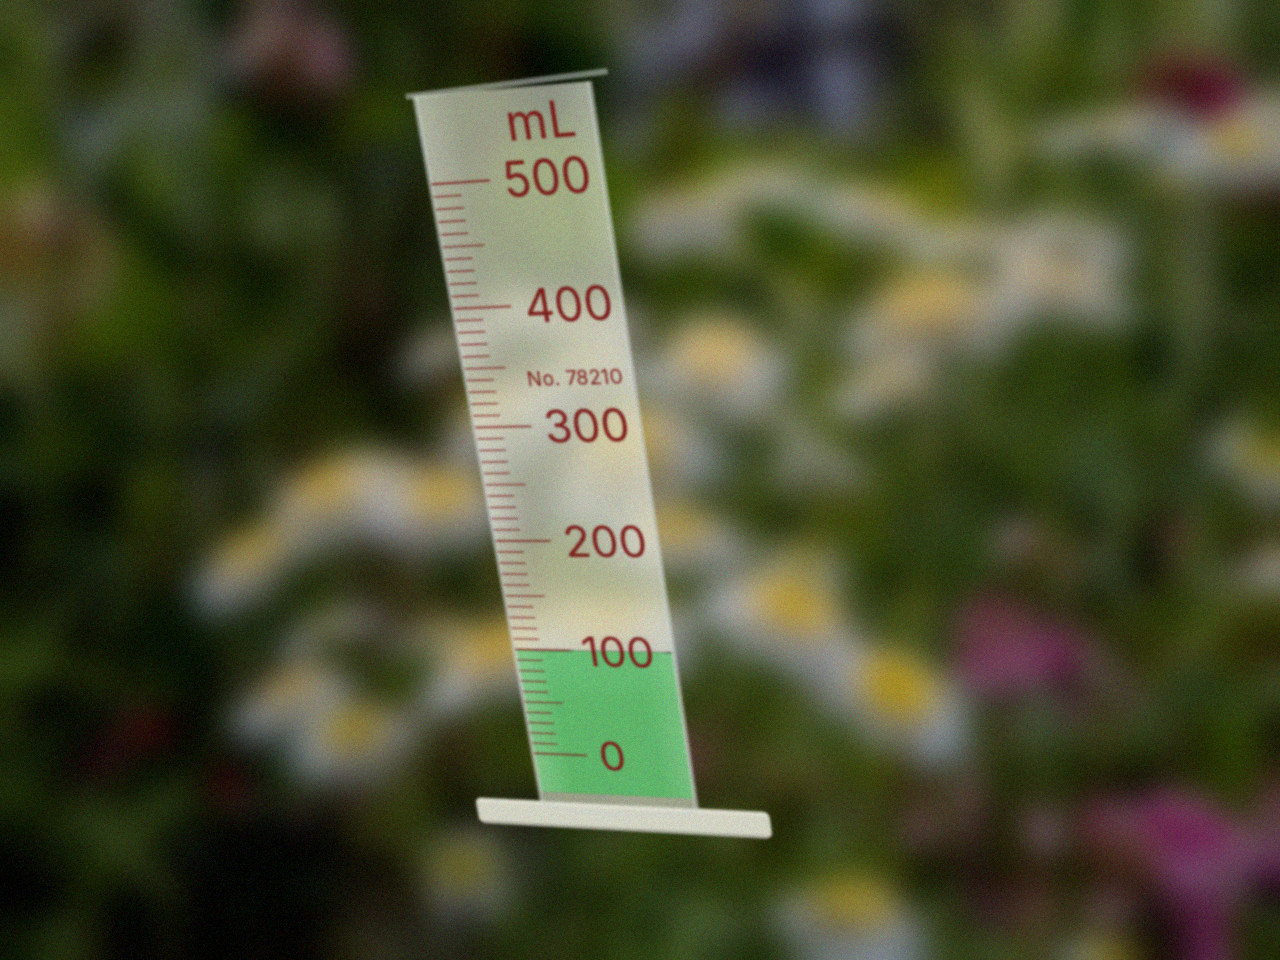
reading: mL 100
